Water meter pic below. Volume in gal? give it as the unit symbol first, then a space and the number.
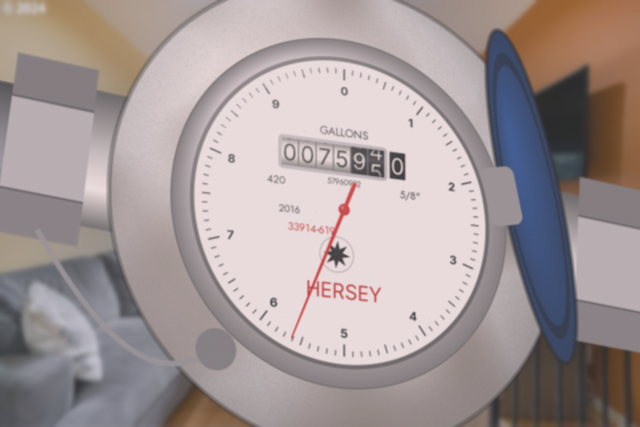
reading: gal 75945.6
